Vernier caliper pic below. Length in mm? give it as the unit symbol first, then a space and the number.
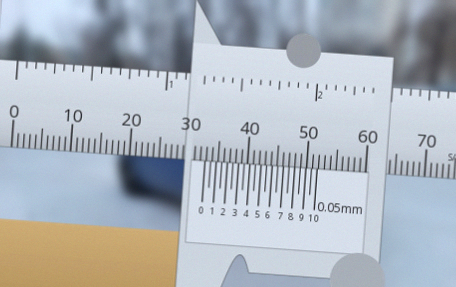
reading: mm 32.8
